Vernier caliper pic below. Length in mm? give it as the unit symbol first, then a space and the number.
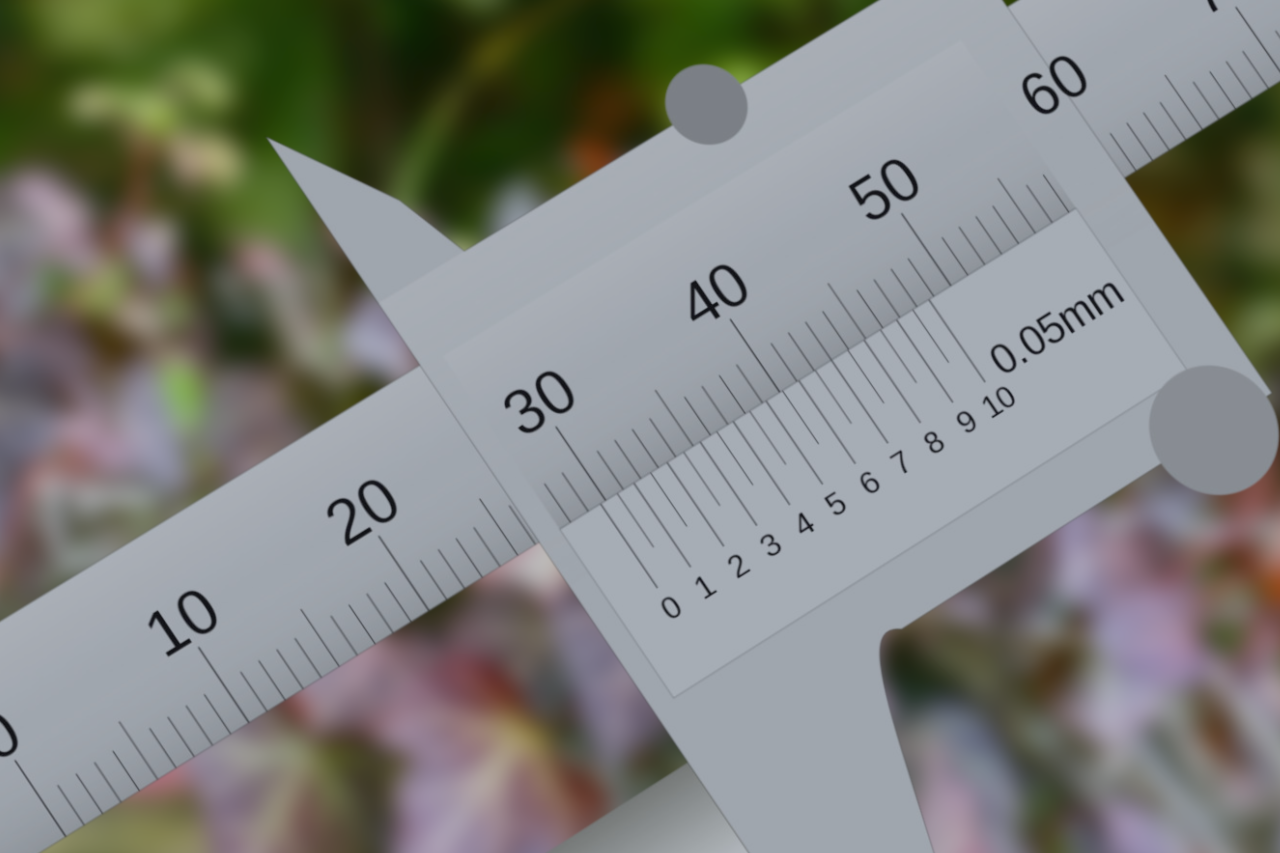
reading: mm 29.7
